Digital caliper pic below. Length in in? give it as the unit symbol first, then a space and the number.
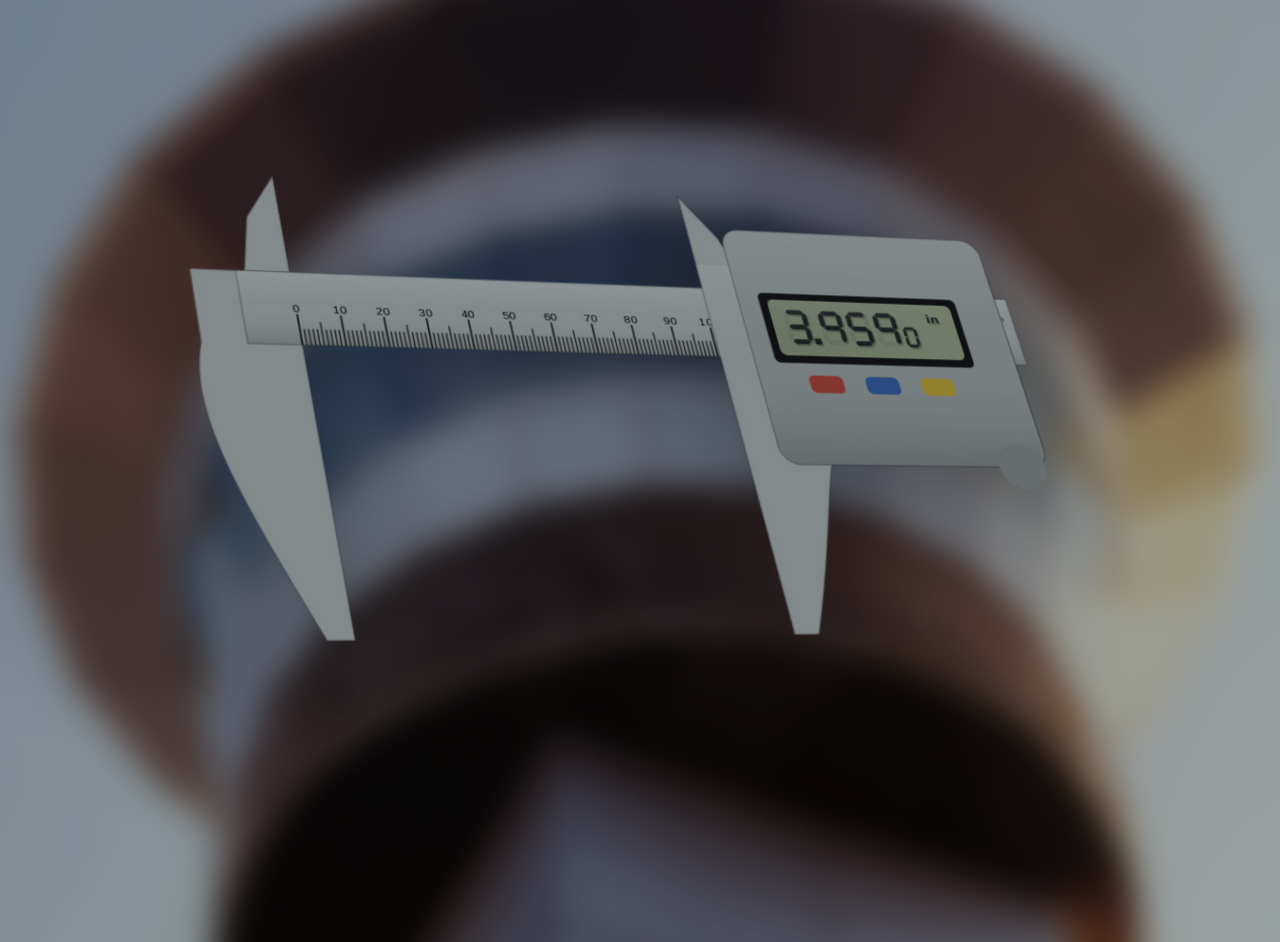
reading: in 3.9590
